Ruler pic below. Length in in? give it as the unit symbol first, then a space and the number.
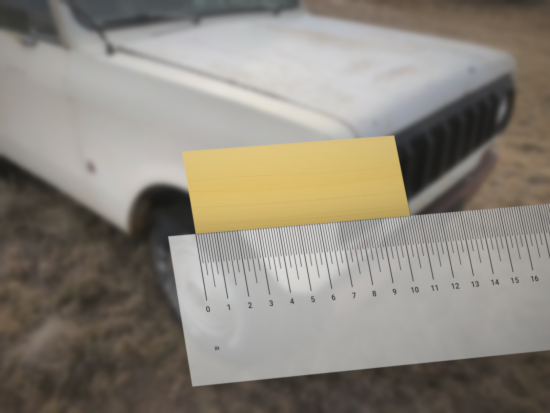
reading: in 10.5
